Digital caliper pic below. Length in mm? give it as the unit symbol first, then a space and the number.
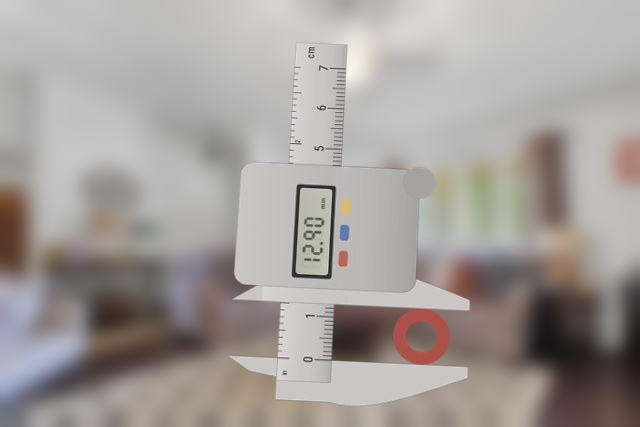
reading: mm 12.90
